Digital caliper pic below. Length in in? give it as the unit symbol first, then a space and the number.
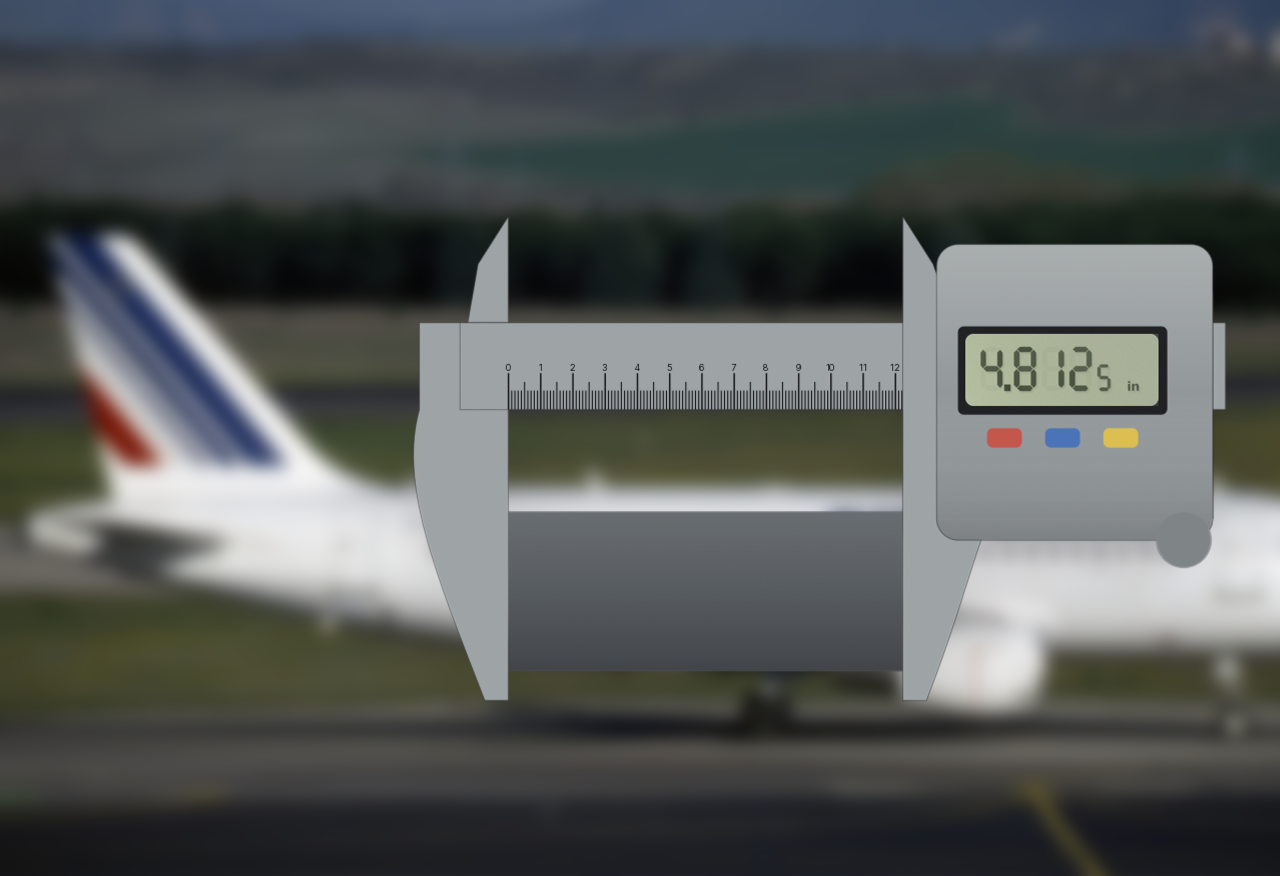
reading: in 4.8125
